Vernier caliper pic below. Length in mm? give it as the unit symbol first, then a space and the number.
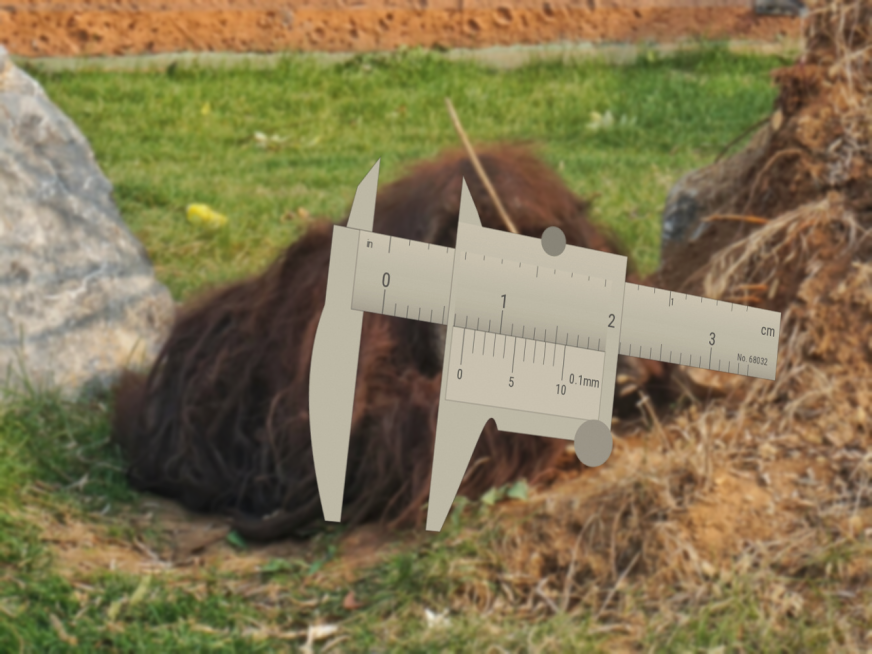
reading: mm 6.9
